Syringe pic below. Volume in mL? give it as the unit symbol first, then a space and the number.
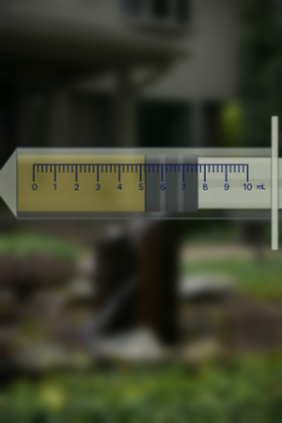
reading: mL 5.2
